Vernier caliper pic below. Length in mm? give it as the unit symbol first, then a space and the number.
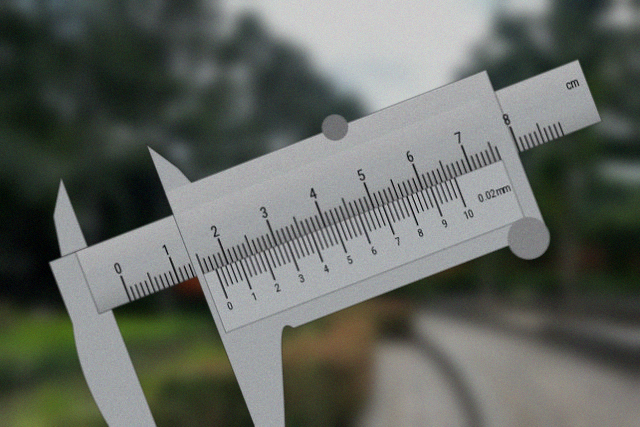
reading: mm 17.5
